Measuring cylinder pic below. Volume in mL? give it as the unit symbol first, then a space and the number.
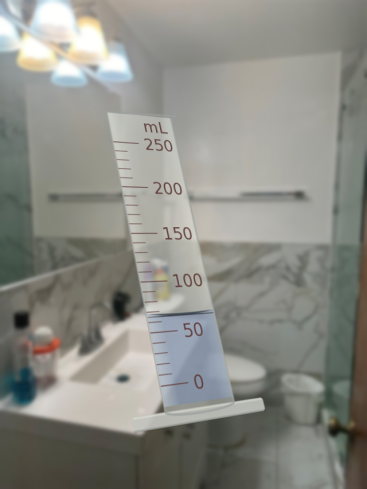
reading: mL 65
